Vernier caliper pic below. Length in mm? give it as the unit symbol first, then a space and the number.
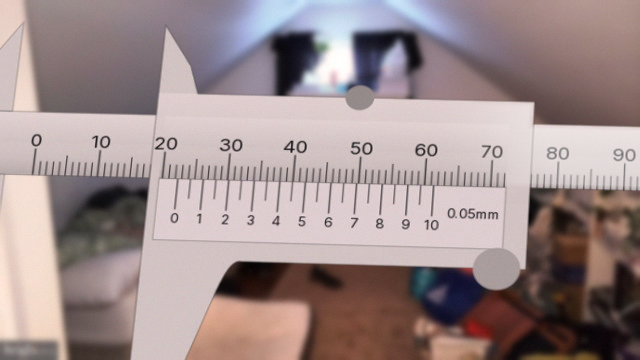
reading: mm 22.4
